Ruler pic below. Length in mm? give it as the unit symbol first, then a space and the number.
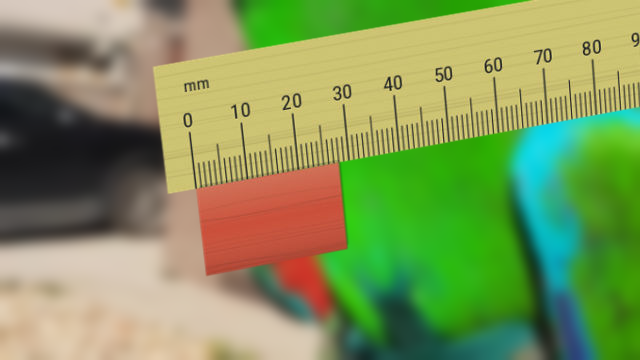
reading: mm 28
